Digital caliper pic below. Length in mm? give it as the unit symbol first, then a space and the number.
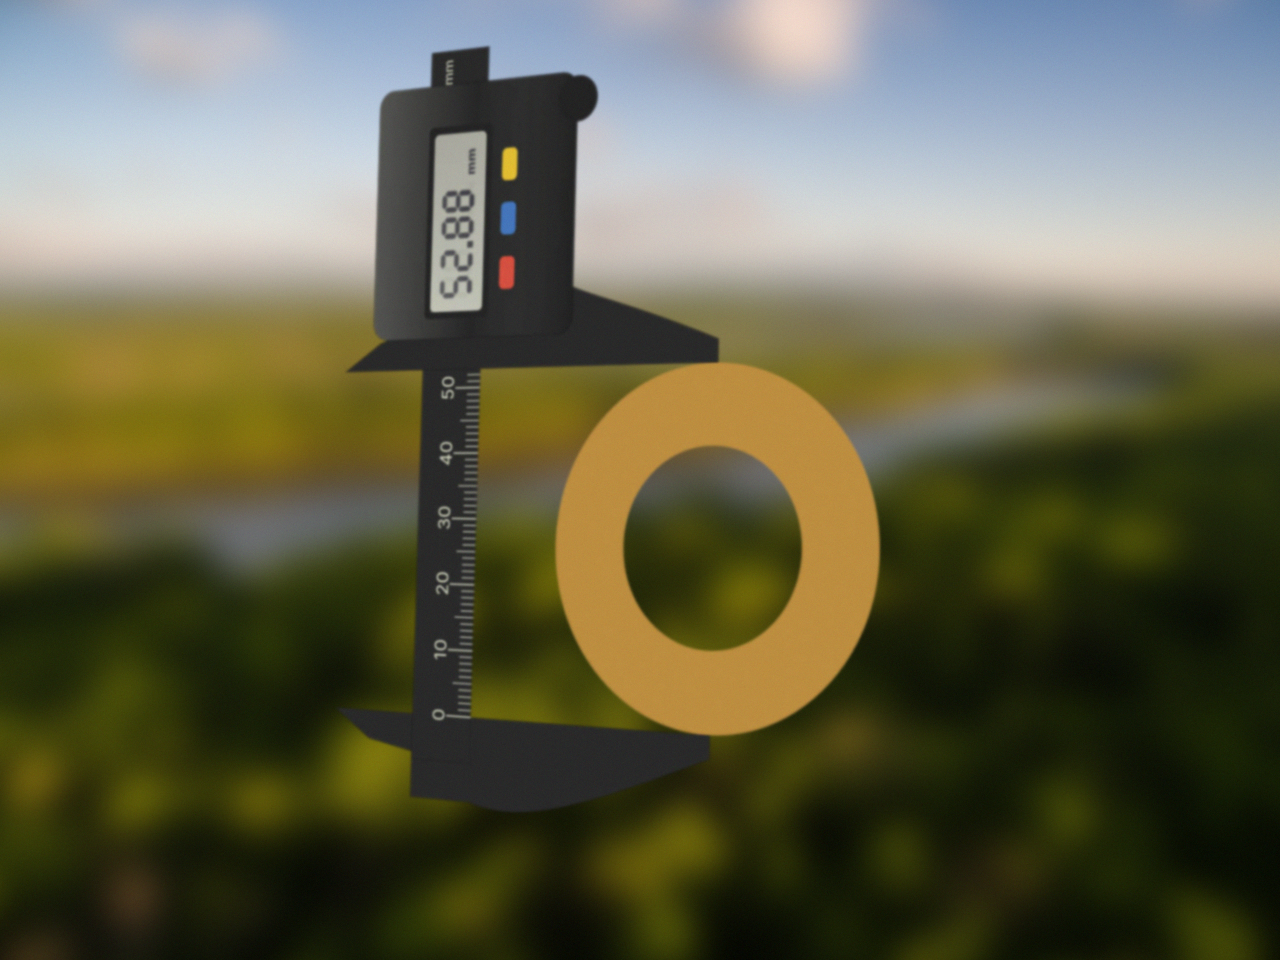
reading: mm 52.88
